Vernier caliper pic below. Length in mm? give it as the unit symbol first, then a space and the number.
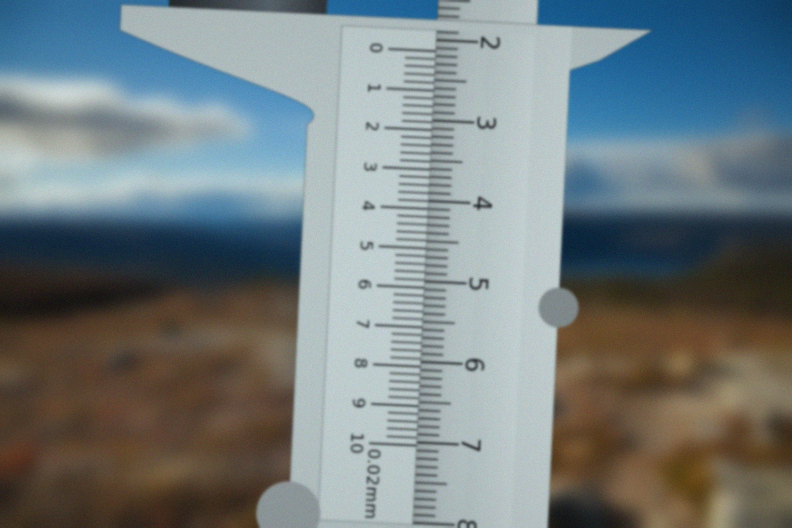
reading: mm 21.4
